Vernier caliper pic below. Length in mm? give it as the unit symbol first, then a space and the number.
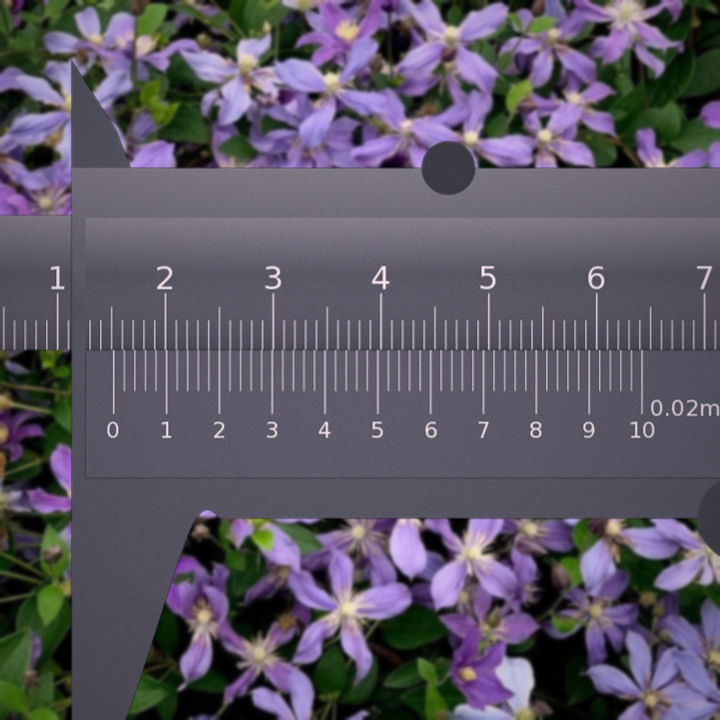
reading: mm 15.2
